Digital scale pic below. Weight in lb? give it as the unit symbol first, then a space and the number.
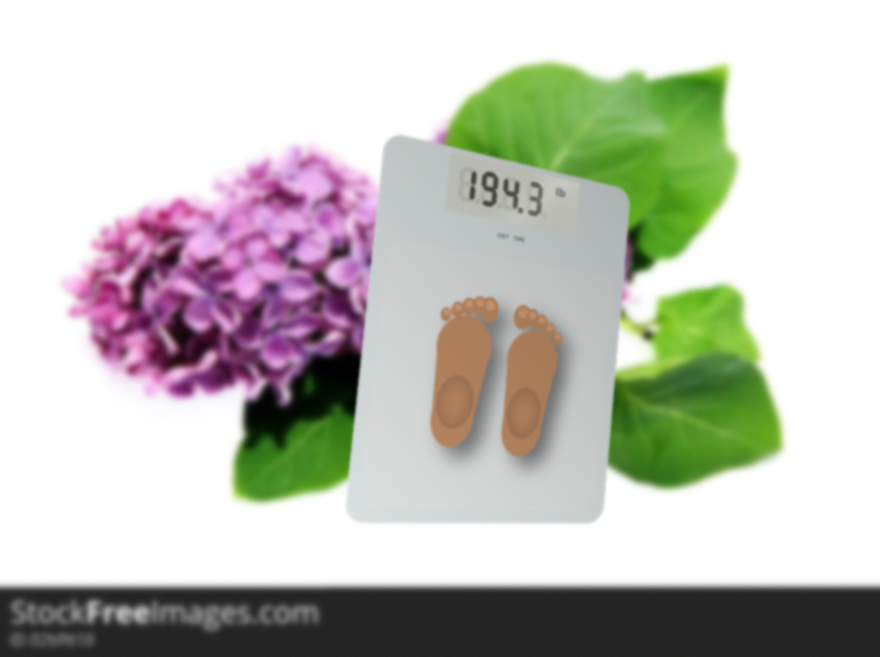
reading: lb 194.3
